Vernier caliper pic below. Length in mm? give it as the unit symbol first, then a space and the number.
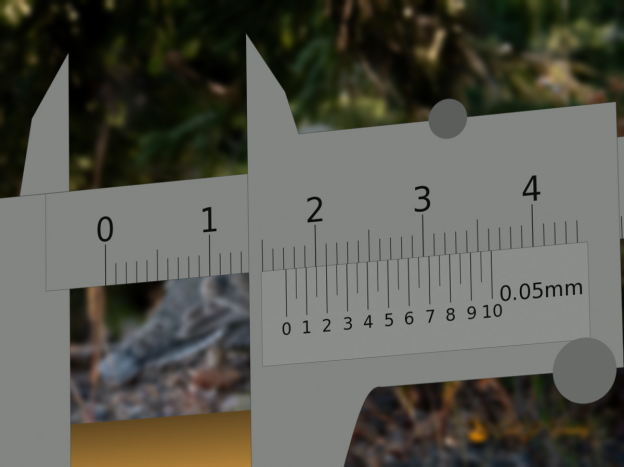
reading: mm 17.2
